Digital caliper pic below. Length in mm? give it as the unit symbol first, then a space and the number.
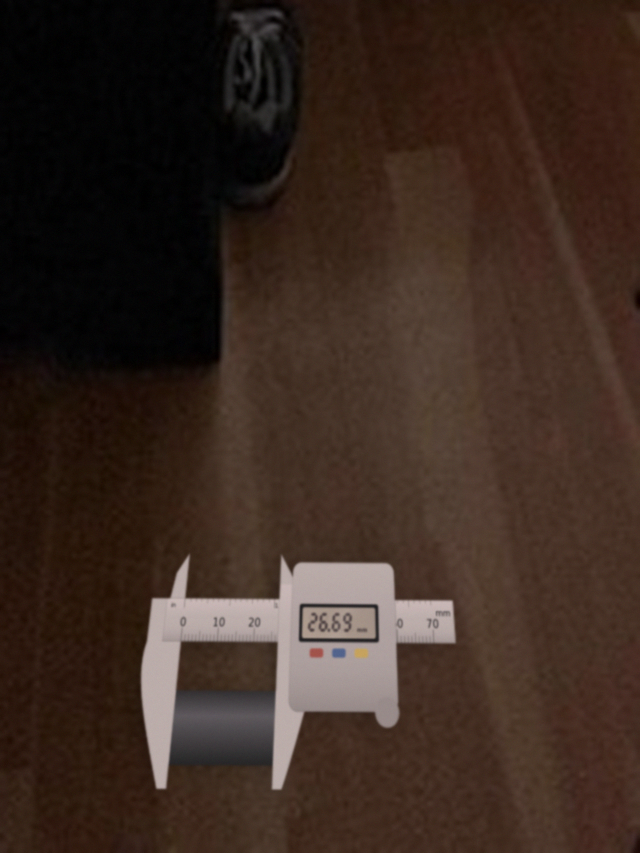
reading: mm 26.69
